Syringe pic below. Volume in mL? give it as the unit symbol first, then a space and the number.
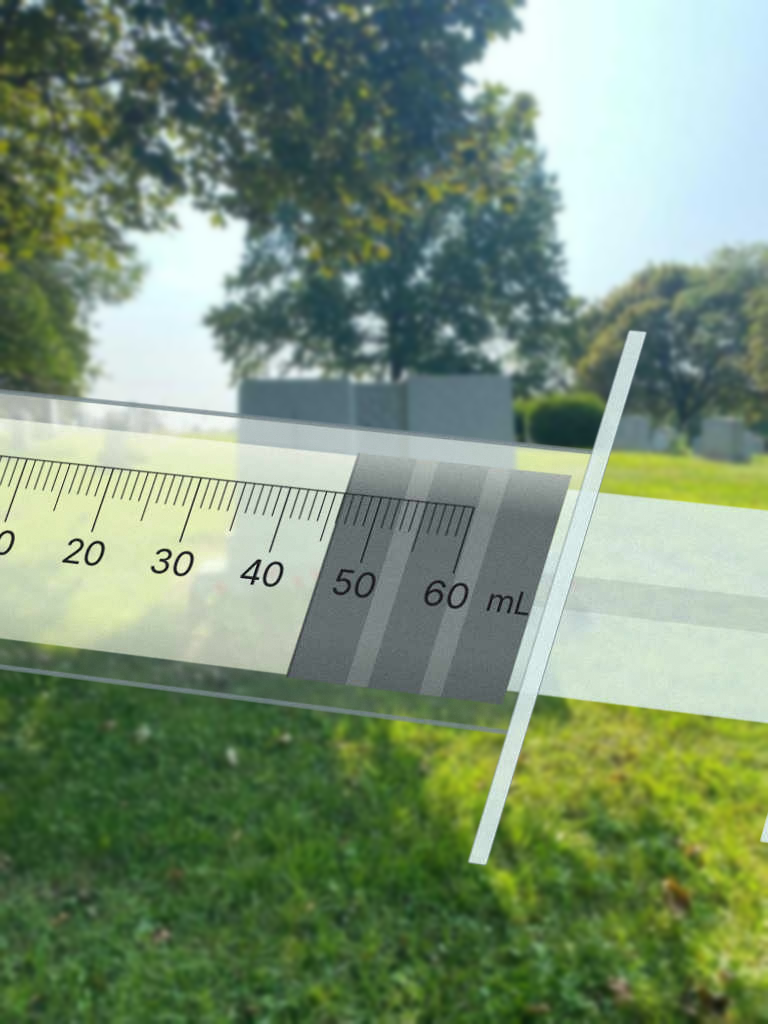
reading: mL 46
